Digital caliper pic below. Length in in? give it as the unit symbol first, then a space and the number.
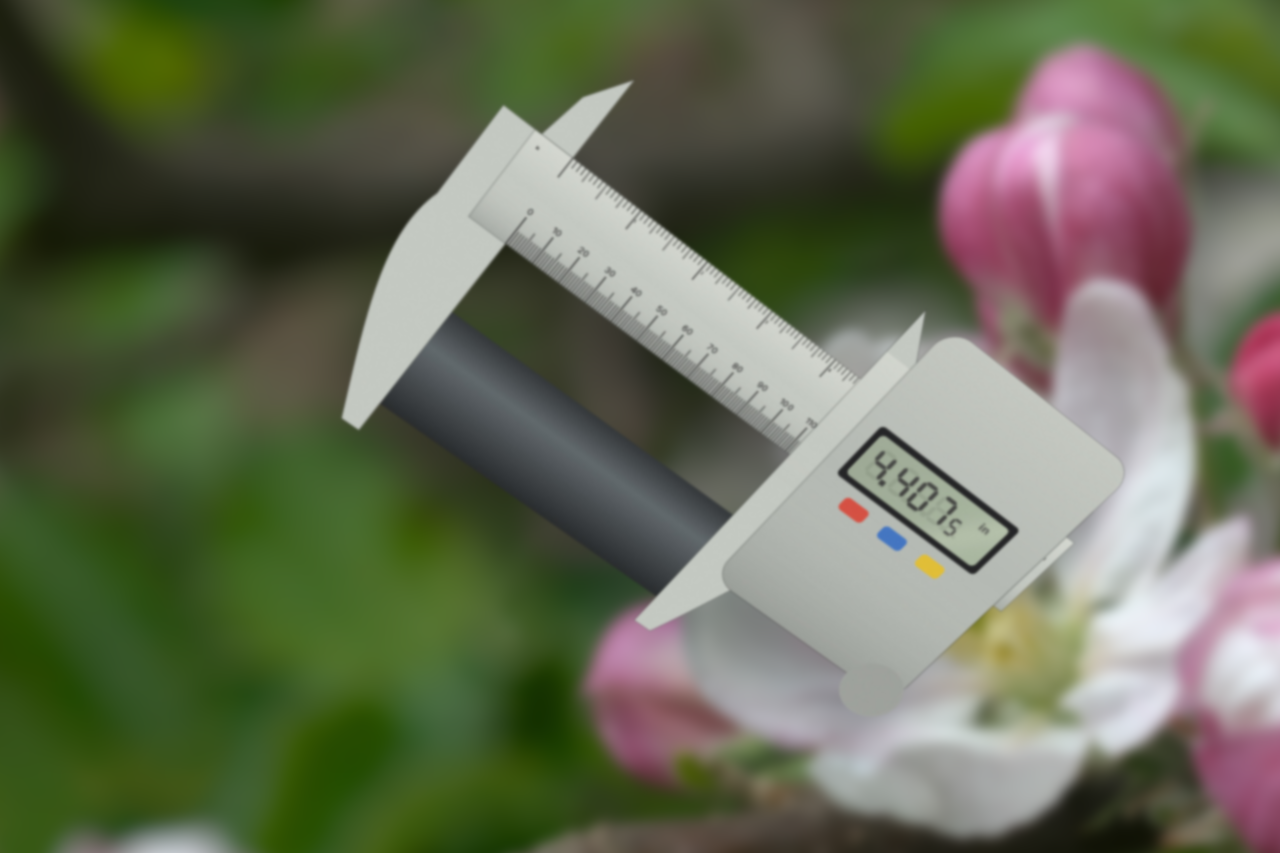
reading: in 4.4075
